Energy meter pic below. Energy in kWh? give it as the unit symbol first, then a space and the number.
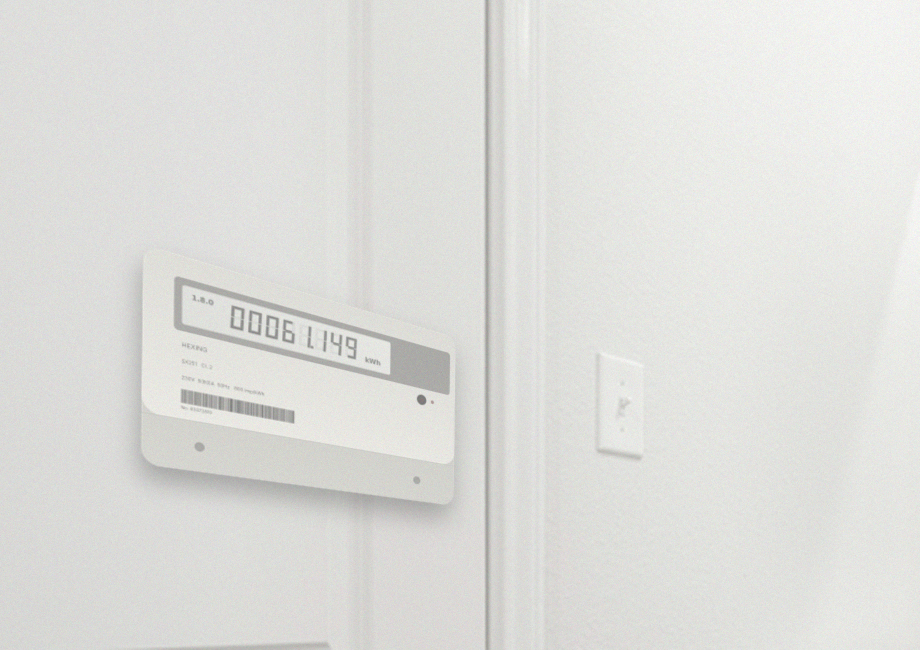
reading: kWh 61.149
